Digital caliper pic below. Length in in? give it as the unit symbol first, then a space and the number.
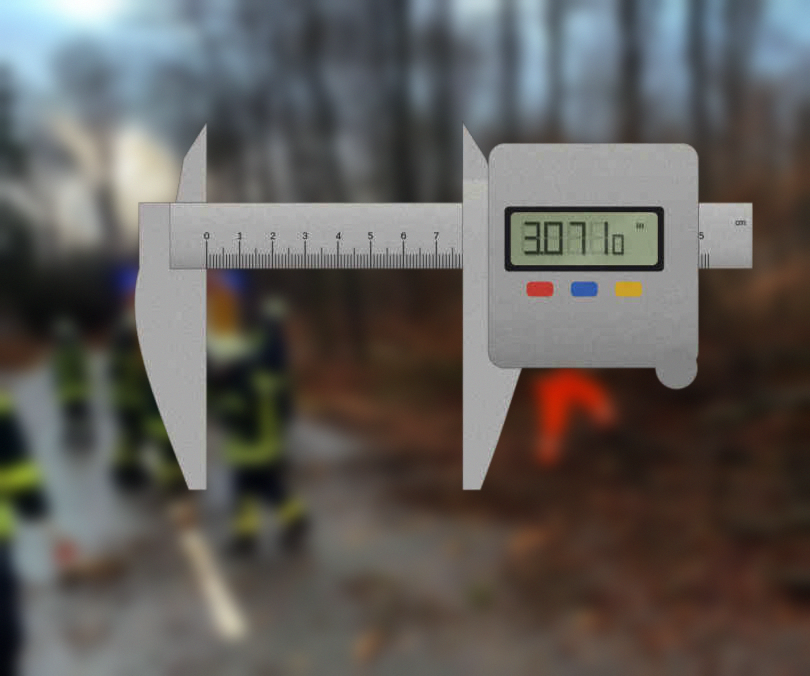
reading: in 3.0710
